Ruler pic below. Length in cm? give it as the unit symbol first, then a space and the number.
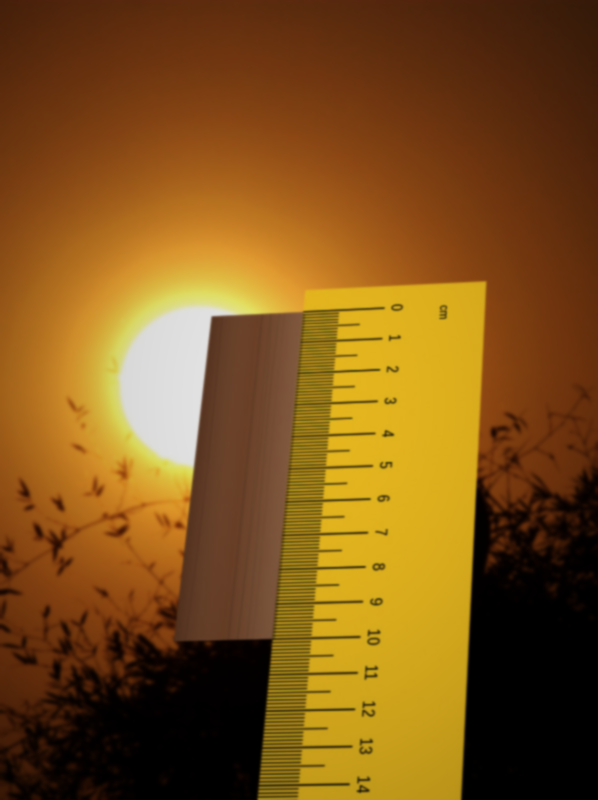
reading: cm 10
